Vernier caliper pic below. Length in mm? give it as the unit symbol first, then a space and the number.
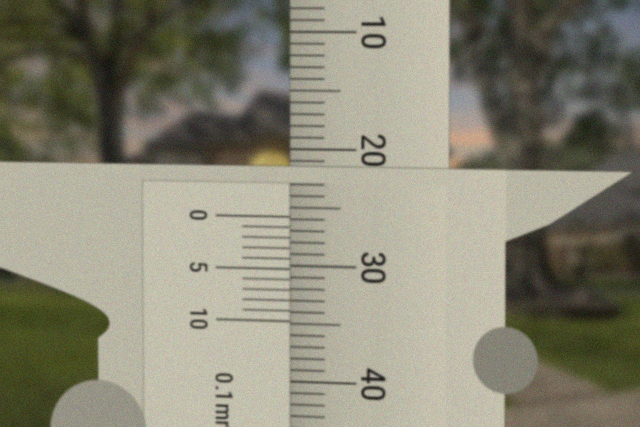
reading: mm 25.8
